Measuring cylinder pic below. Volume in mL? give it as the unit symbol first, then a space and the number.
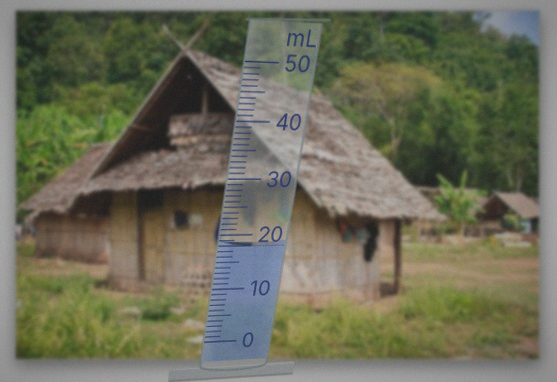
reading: mL 18
